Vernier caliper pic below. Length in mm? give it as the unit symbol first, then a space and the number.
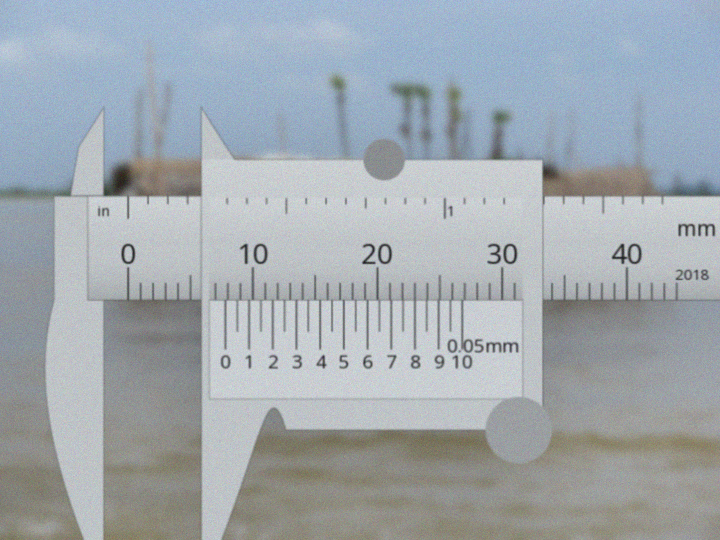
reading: mm 7.8
